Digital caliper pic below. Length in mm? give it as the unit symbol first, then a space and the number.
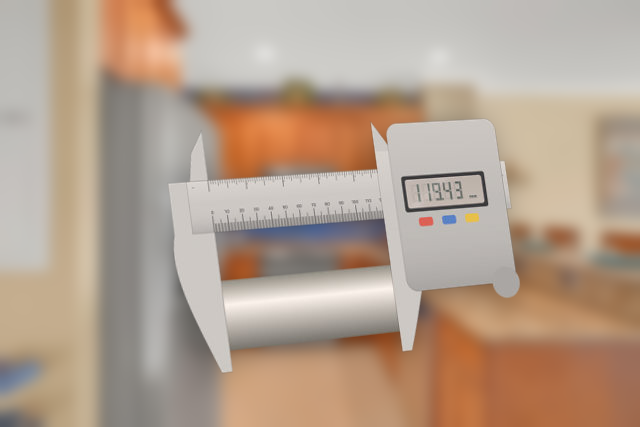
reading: mm 119.43
